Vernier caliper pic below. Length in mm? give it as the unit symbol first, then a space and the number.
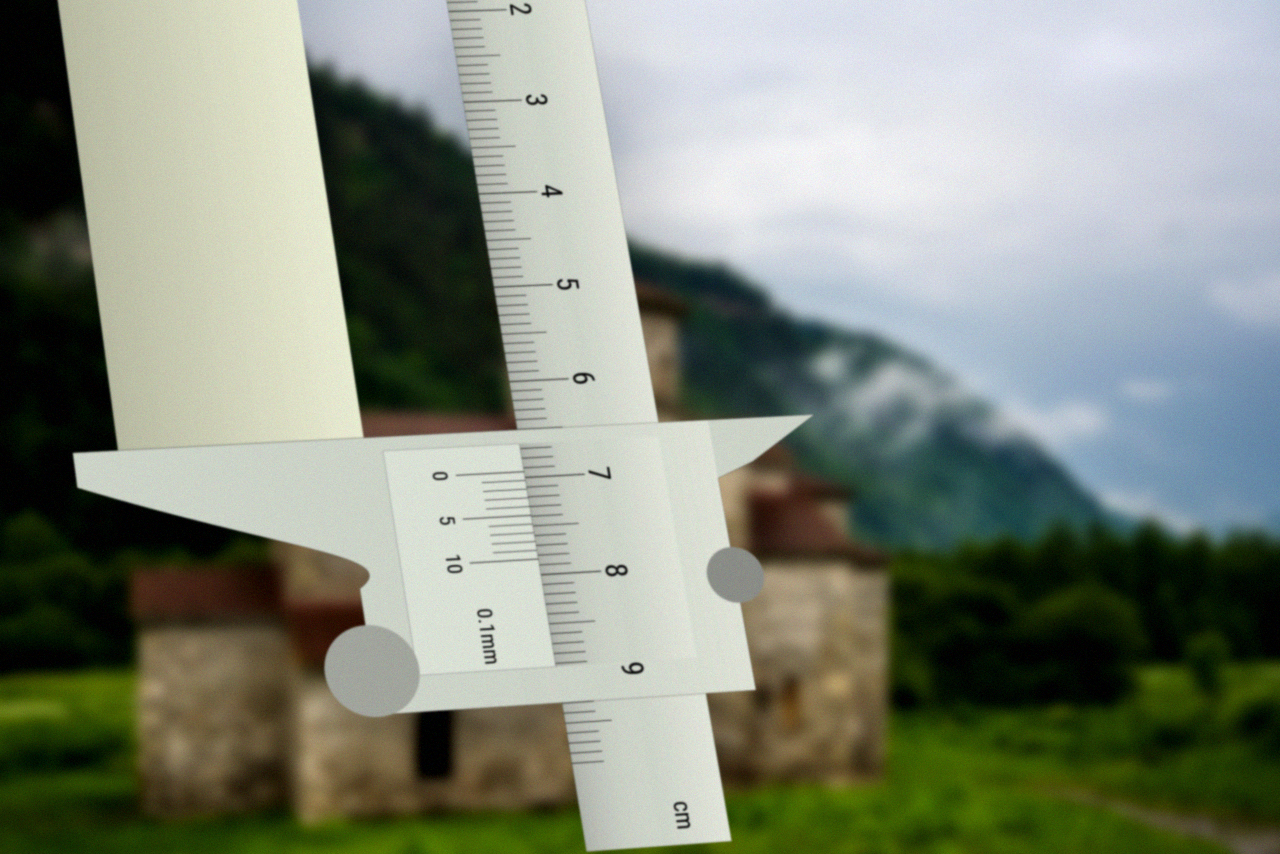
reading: mm 69.4
